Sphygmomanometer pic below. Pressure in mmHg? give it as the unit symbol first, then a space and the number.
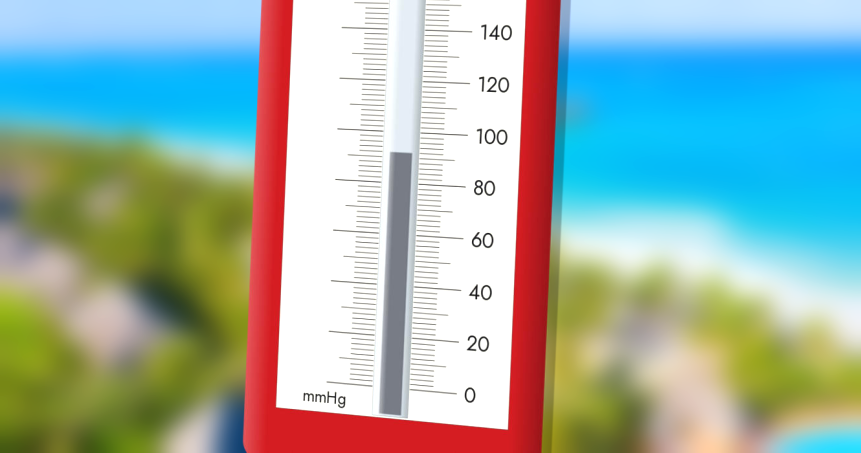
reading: mmHg 92
